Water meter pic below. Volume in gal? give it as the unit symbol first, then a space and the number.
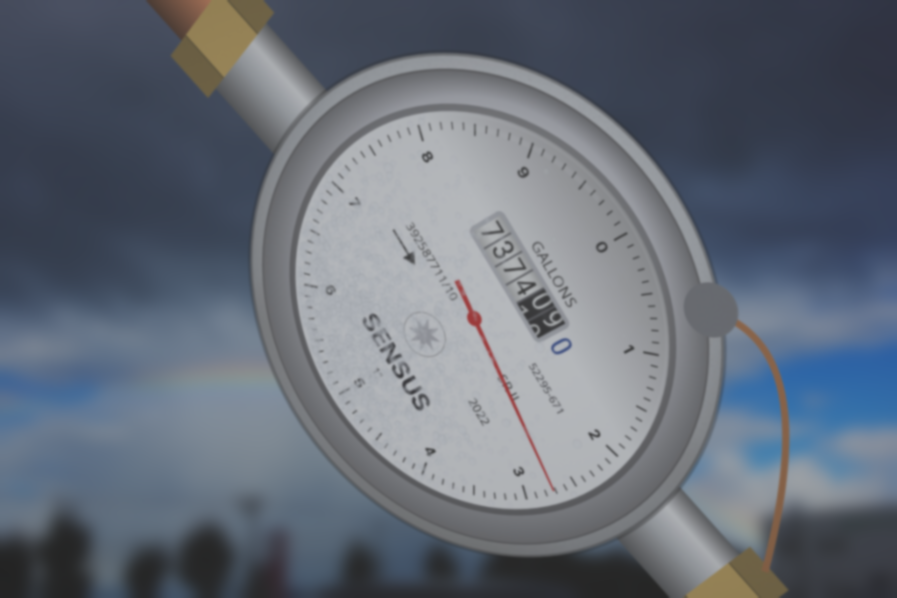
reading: gal 7374092.7
